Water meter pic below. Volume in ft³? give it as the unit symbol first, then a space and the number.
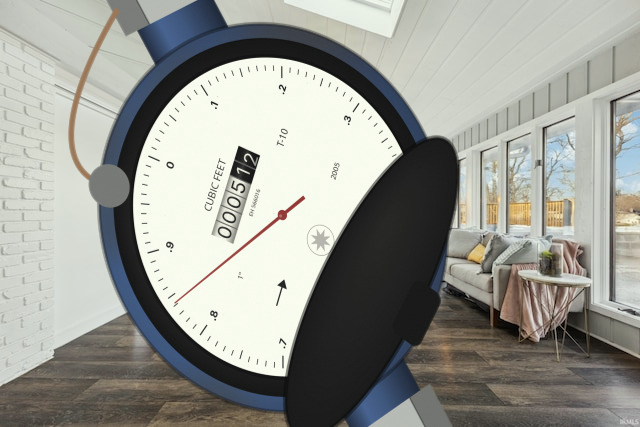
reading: ft³ 511.84
